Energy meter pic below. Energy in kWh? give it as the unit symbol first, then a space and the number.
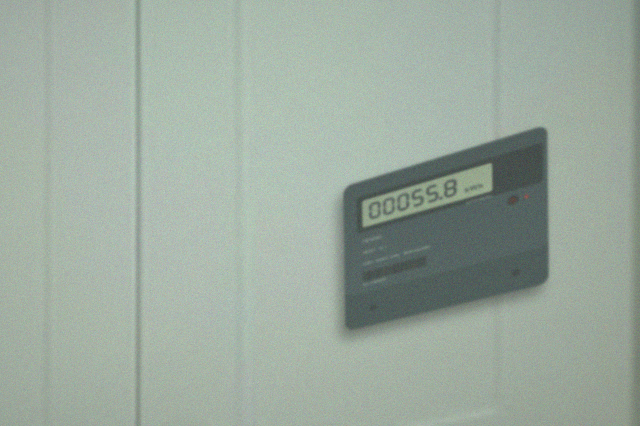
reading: kWh 55.8
